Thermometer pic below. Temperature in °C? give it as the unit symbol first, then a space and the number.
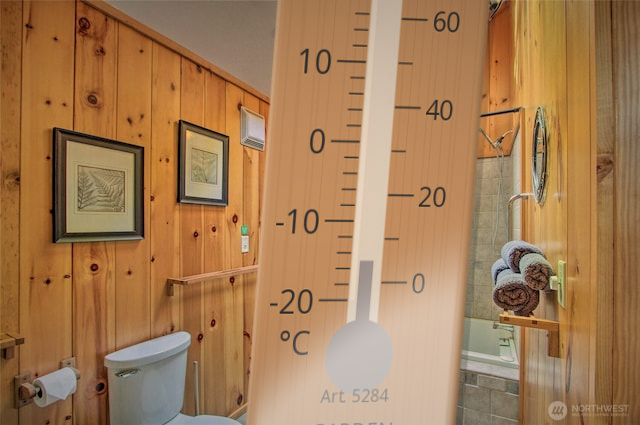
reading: °C -15
